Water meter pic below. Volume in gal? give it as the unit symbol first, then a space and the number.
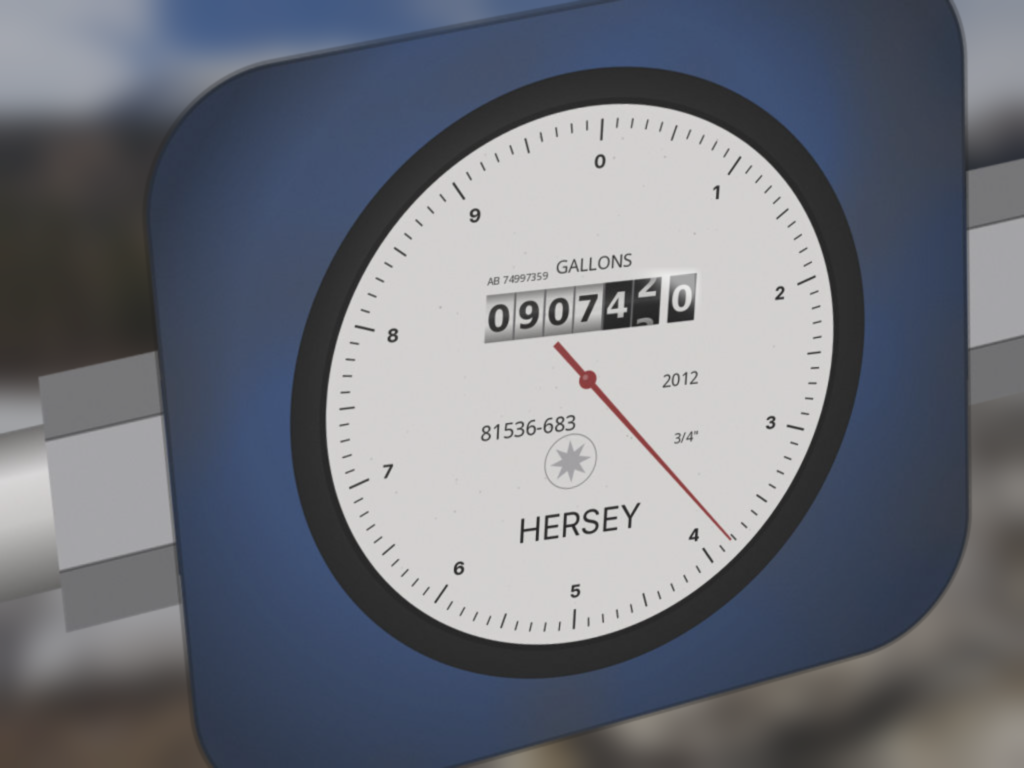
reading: gal 907423.8
